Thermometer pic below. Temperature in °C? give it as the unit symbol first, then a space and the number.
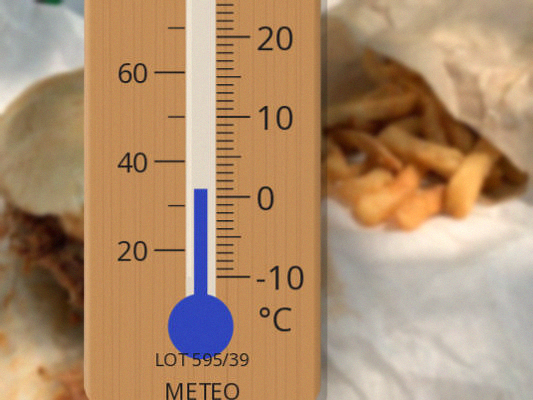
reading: °C 1
